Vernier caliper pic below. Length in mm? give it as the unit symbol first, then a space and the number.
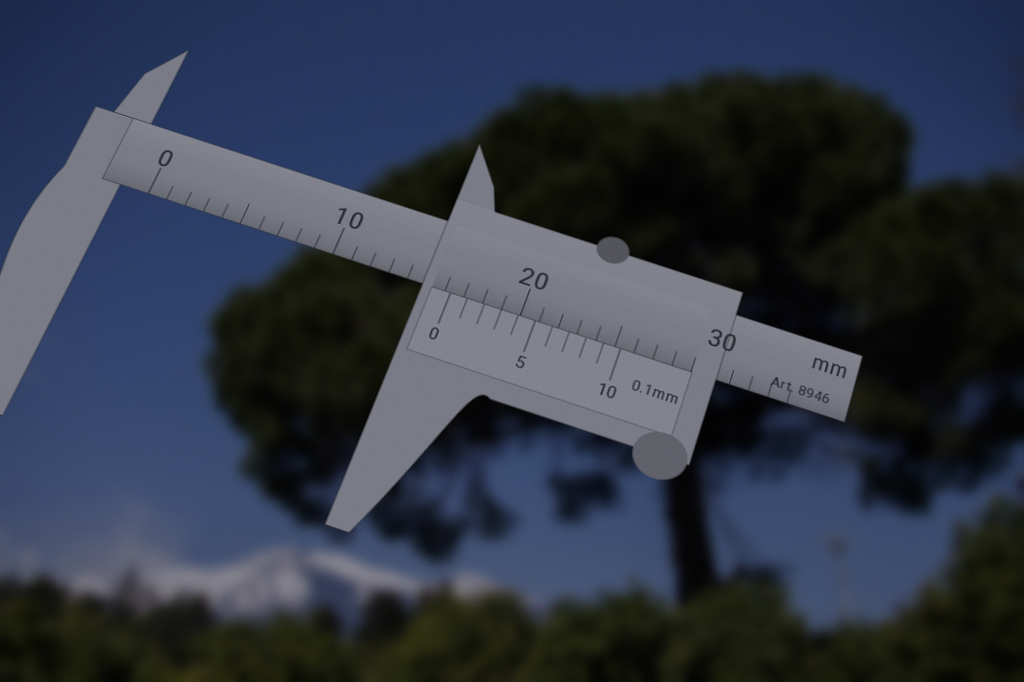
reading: mm 16.3
